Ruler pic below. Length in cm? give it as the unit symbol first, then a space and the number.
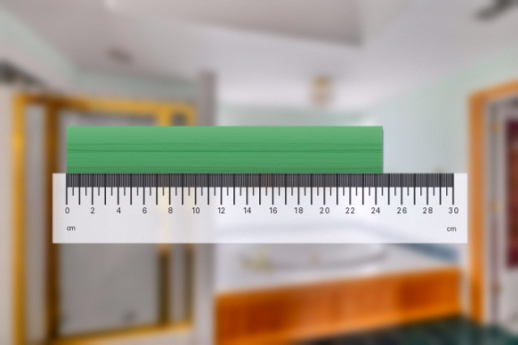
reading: cm 24.5
